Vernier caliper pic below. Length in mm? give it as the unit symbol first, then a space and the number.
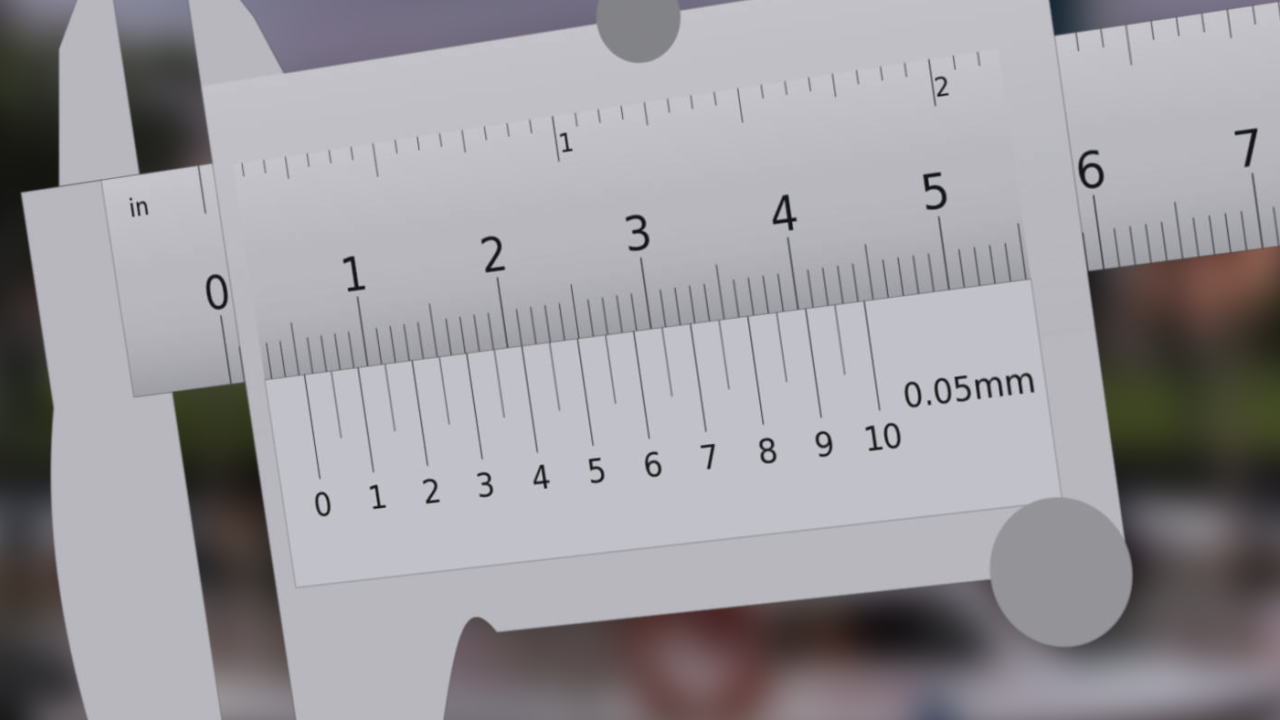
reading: mm 5.4
